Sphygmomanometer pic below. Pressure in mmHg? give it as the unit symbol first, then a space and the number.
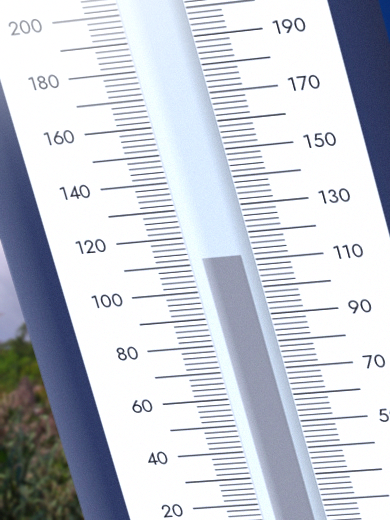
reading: mmHg 112
